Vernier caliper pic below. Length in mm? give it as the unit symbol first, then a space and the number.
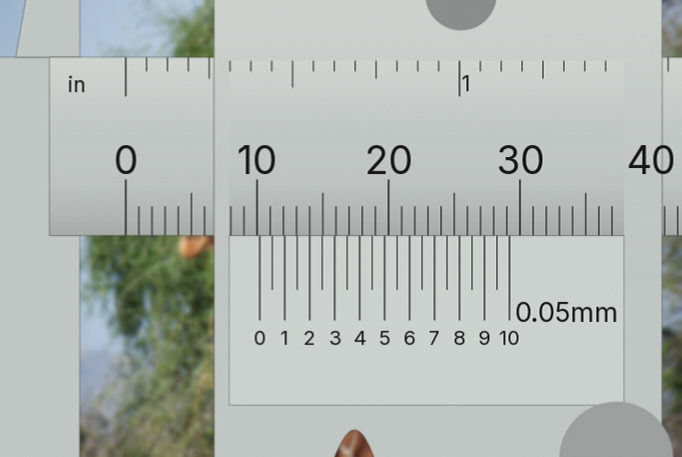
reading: mm 10.2
